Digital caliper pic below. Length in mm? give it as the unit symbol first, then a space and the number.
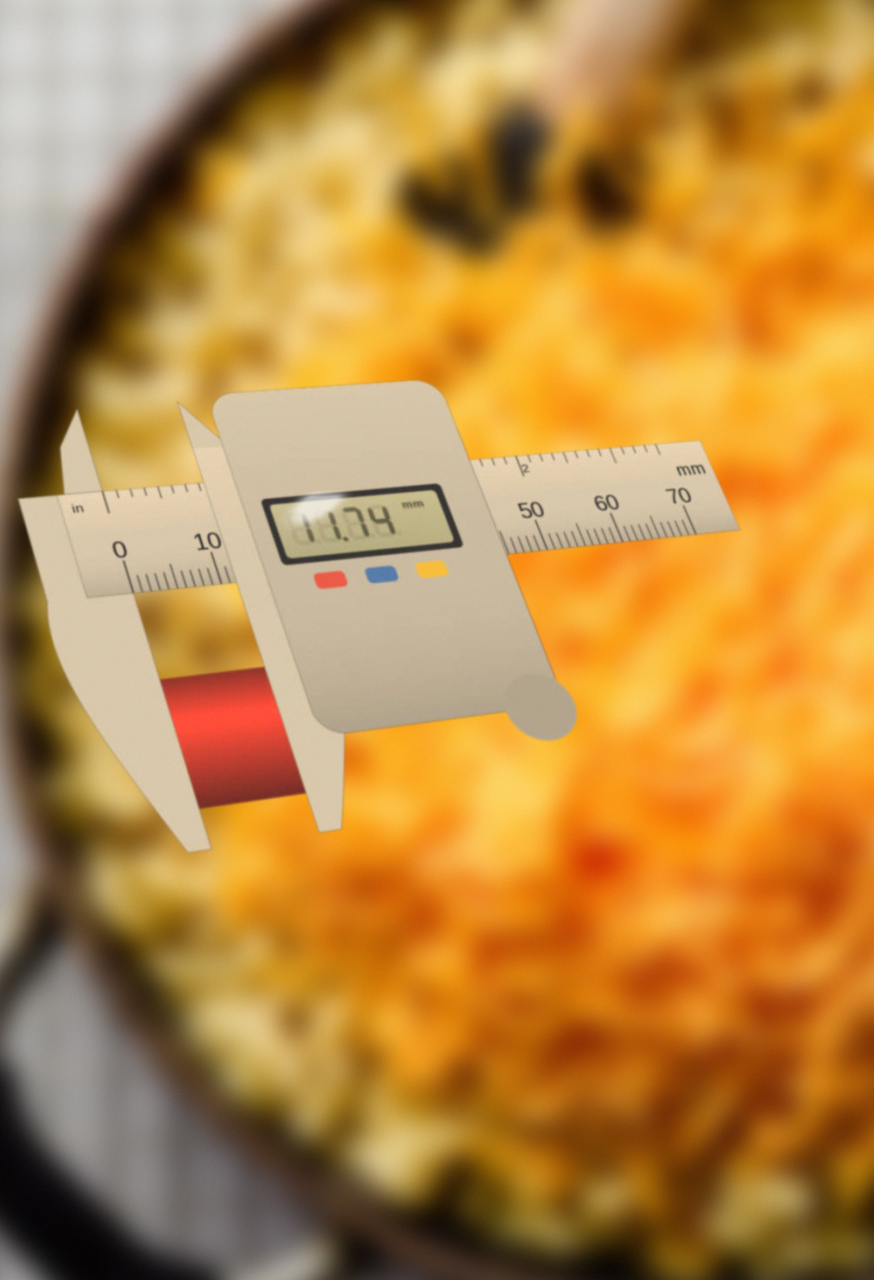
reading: mm 11.74
